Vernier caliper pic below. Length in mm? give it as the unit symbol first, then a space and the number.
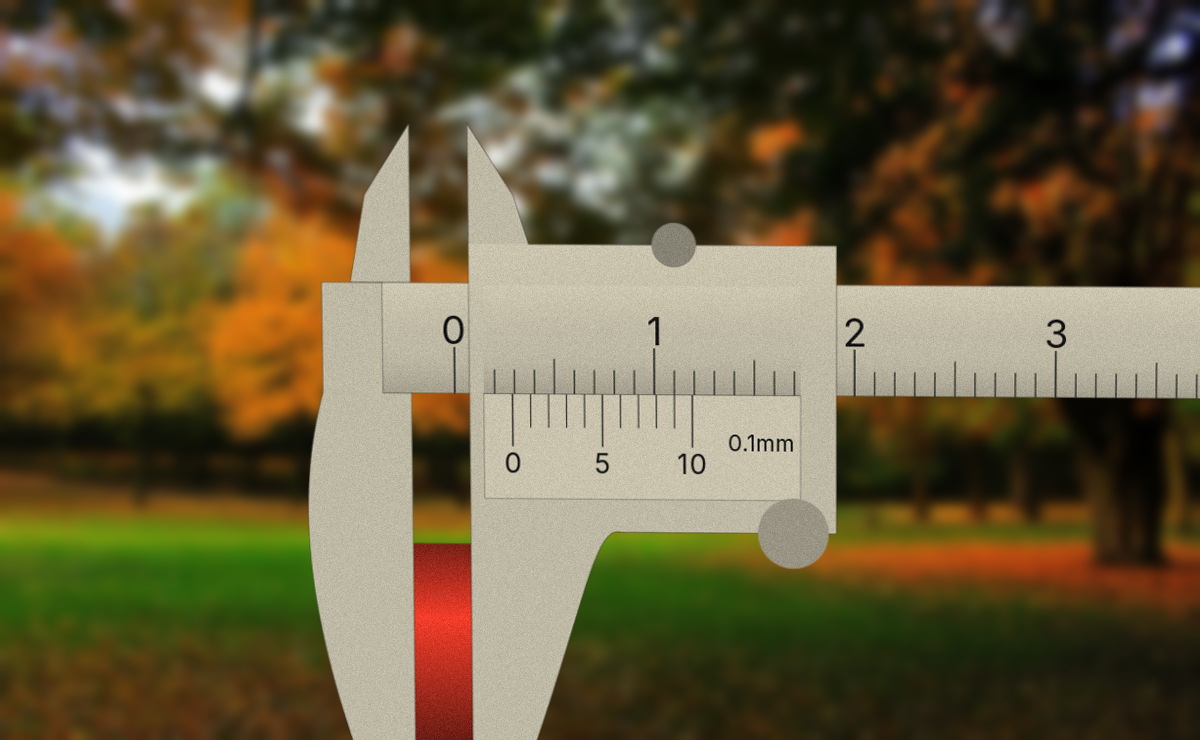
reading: mm 2.9
